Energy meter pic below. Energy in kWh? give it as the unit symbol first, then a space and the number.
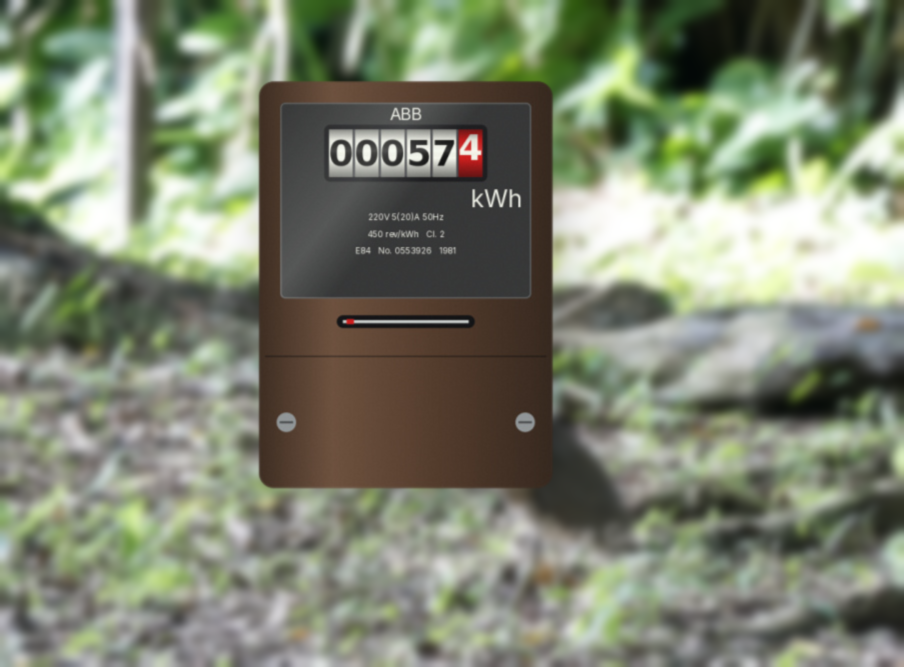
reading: kWh 57.4
